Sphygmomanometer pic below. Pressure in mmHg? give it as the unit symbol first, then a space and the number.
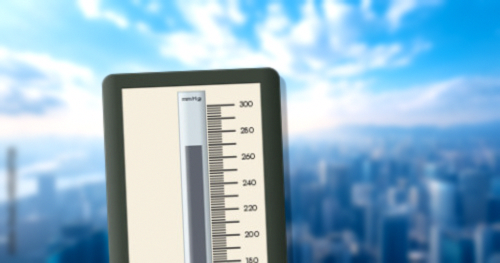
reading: mmHg 270
